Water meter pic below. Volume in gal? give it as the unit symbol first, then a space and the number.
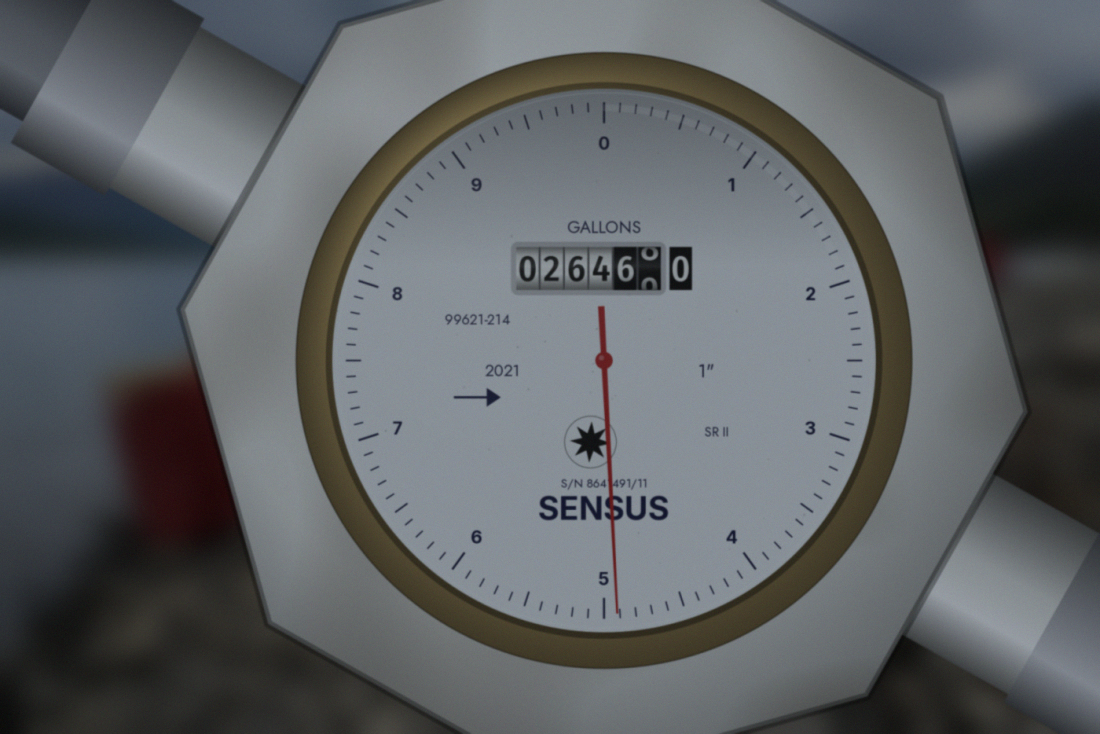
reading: gal 264684.9
